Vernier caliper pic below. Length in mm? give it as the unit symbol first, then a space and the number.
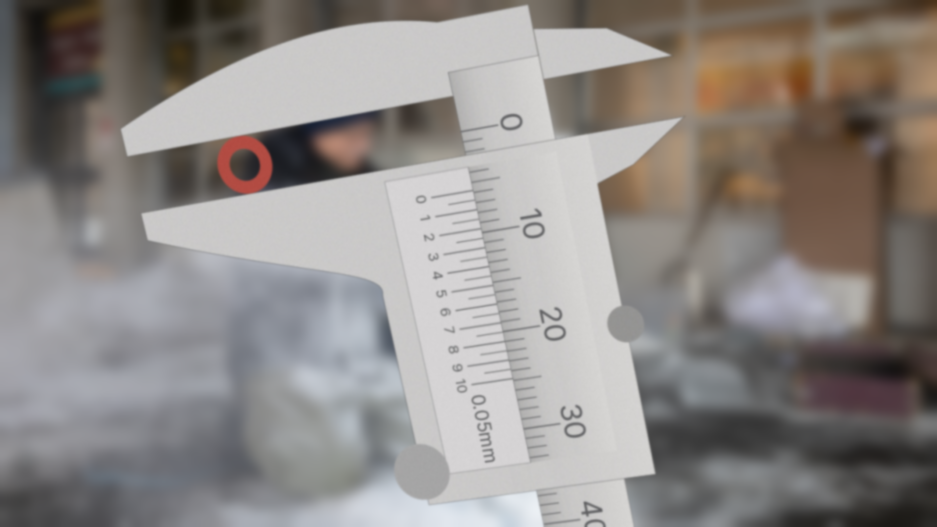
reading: mm 5.8
